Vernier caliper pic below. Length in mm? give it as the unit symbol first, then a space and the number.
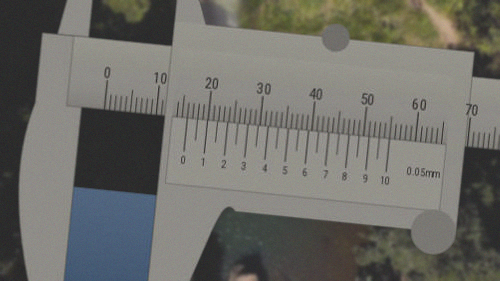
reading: mm 16.0
